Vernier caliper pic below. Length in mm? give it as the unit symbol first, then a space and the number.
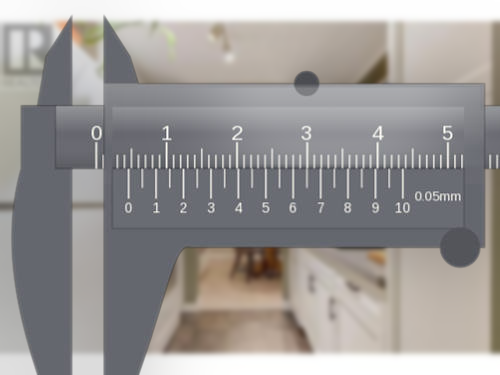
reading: mm 4.6
